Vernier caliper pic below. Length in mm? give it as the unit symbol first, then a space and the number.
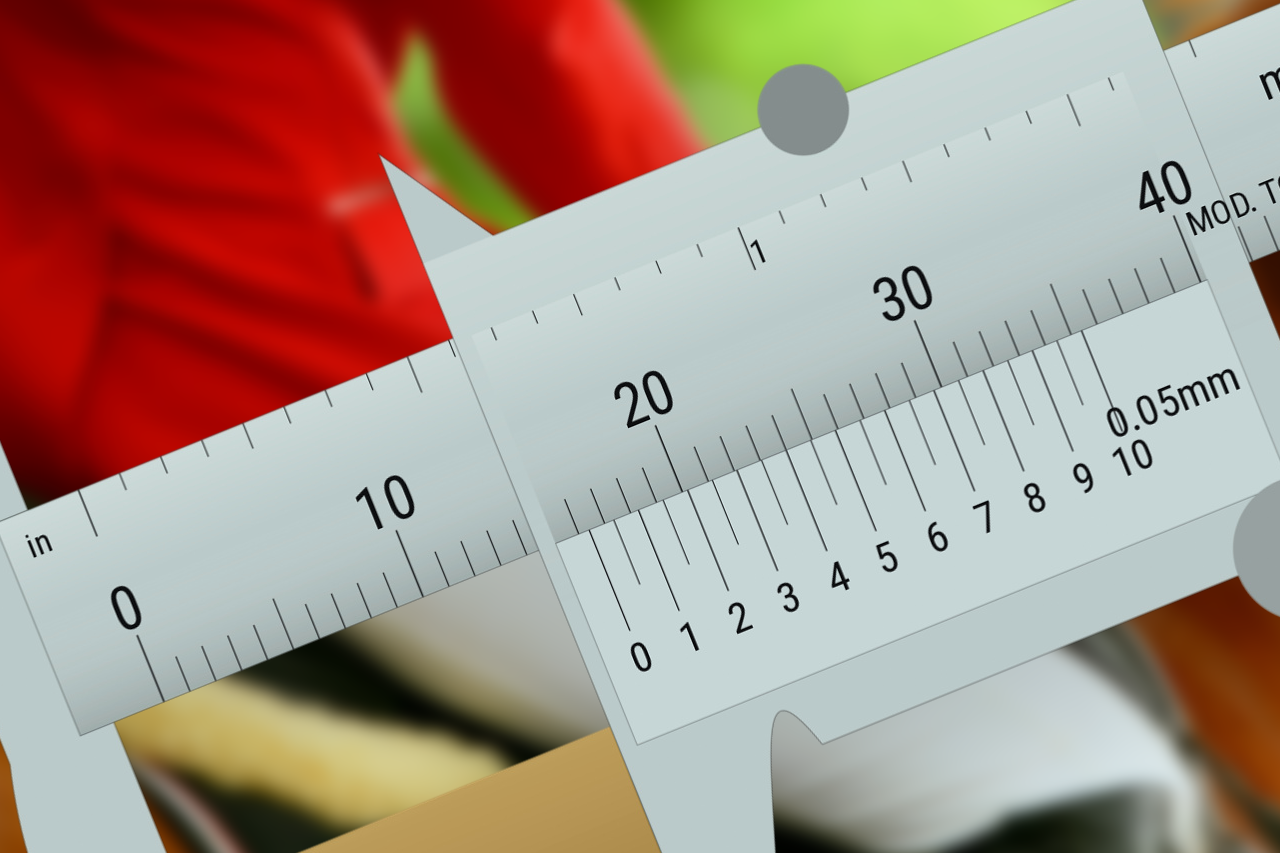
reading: mm 16.40
